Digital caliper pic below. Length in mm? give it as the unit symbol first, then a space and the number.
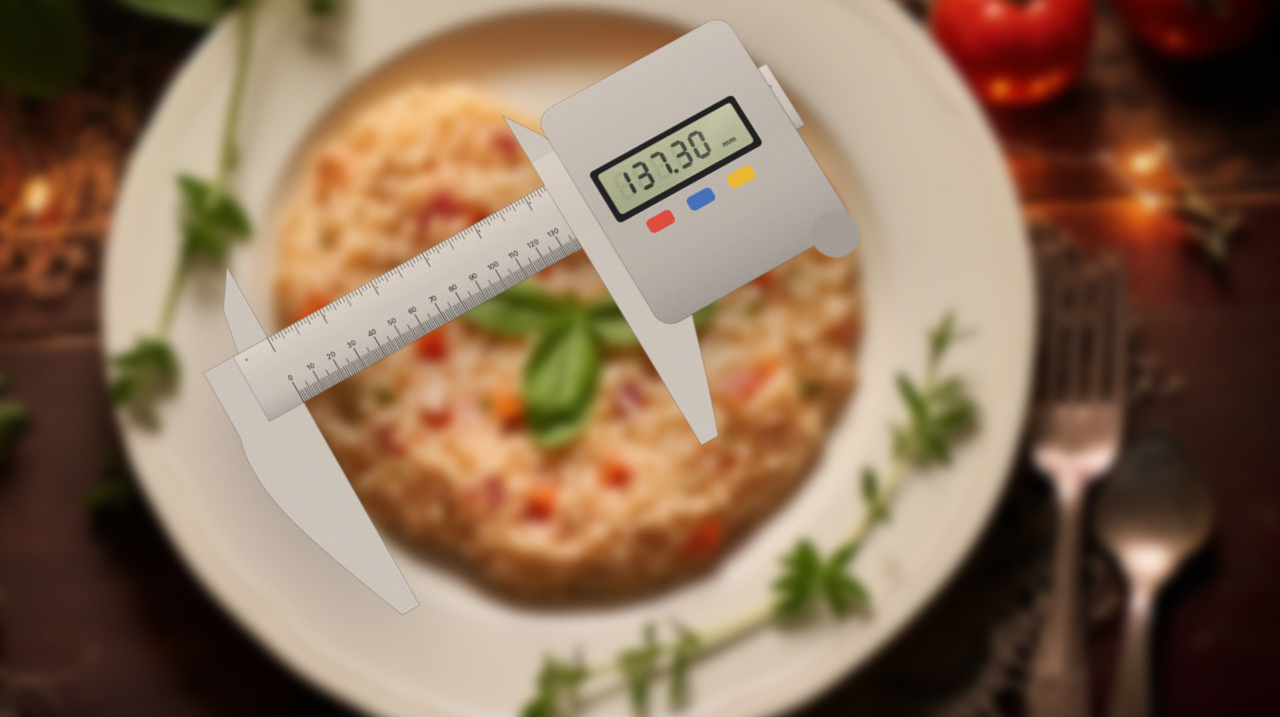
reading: mm 137.30
